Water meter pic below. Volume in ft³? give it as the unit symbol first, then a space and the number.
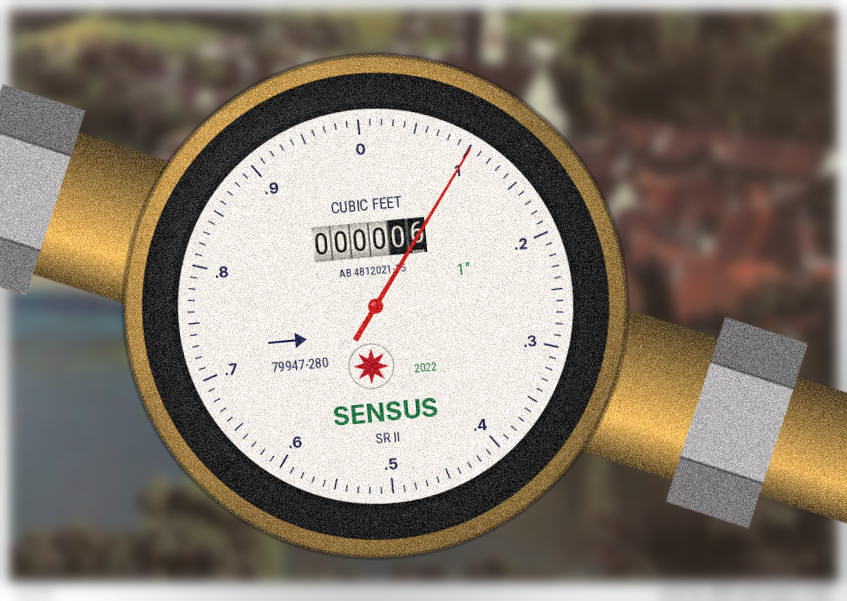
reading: ft³ 6.10
